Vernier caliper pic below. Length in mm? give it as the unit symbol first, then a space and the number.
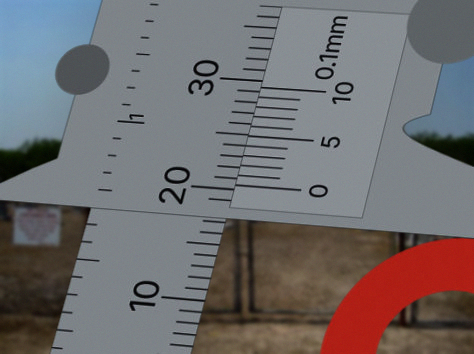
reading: mm 20.4
